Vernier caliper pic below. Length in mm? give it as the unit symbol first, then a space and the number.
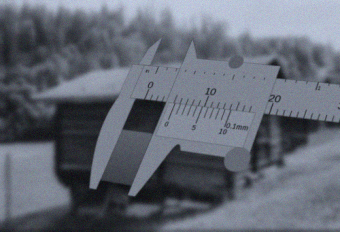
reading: mm 5.2
